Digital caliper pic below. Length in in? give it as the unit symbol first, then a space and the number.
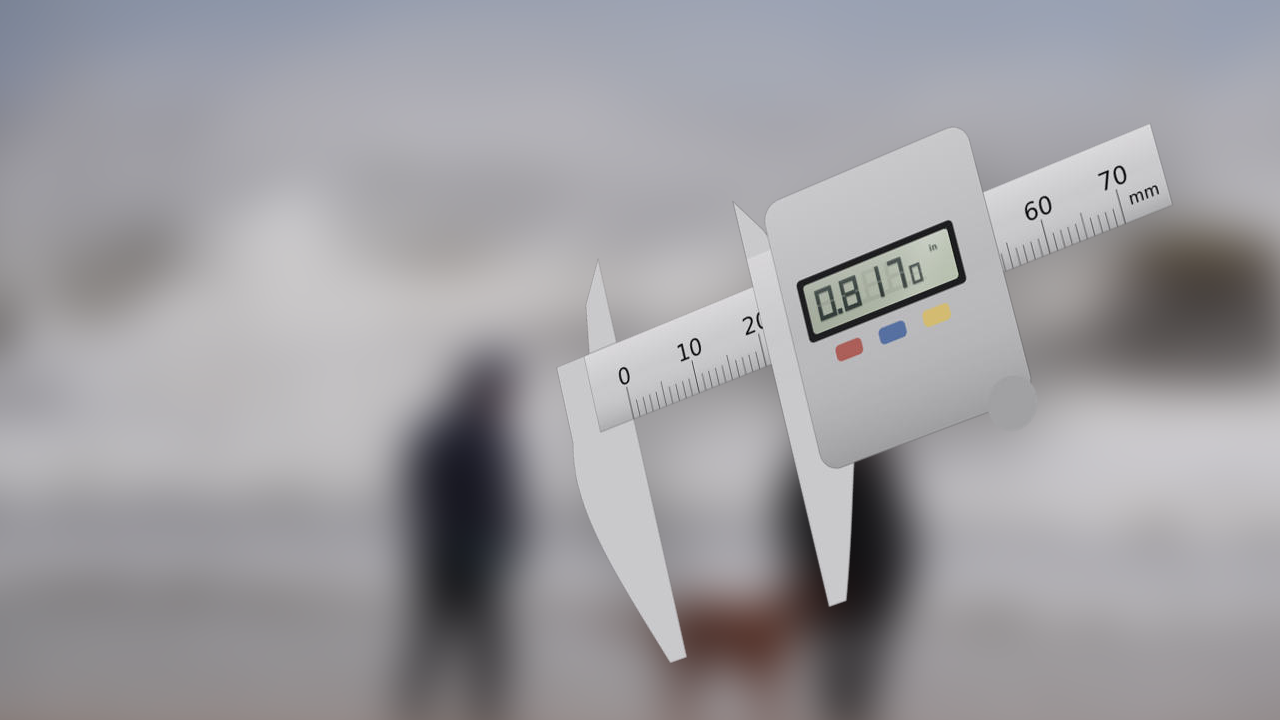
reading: in 0.8170
